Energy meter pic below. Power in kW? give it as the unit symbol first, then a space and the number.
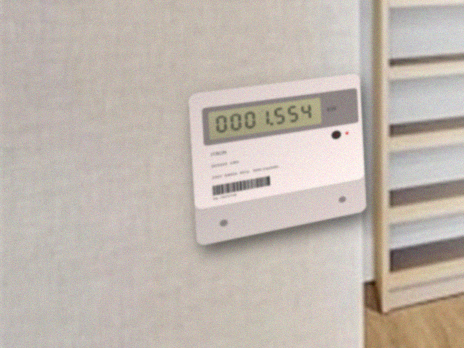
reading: kW 1.554
